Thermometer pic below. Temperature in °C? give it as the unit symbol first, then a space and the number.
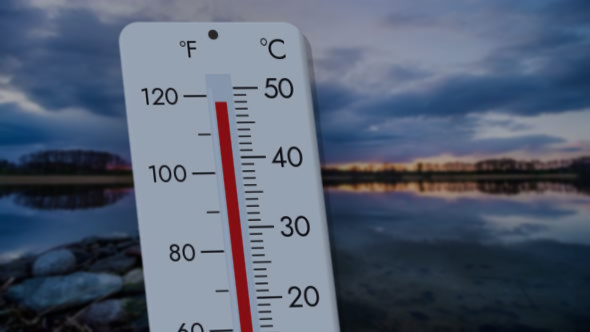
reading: °C 48
